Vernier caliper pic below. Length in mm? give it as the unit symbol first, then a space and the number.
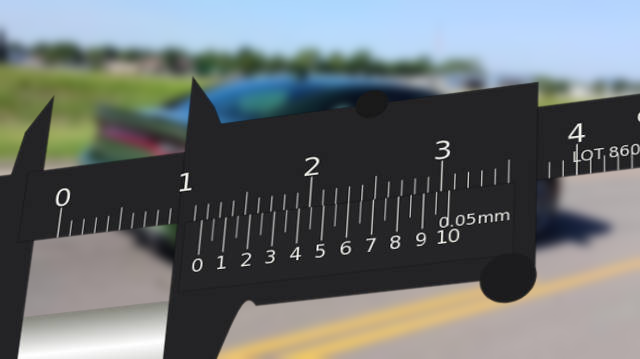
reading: mm 11.6
